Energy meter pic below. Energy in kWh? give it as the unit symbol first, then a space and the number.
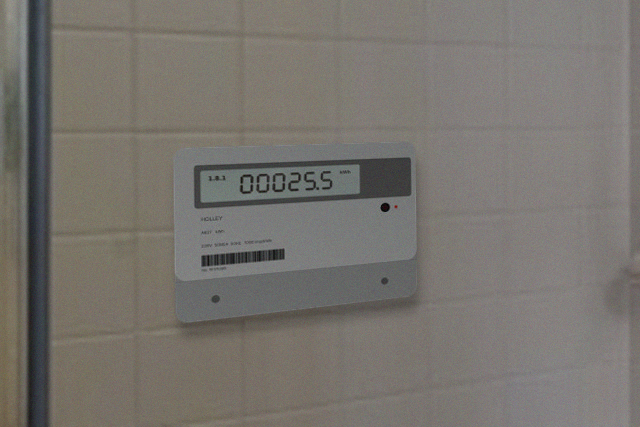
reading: kWh 25.5
